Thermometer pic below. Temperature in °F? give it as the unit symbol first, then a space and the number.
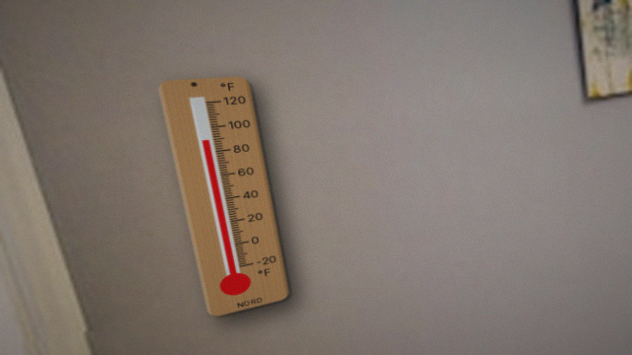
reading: °F 90
